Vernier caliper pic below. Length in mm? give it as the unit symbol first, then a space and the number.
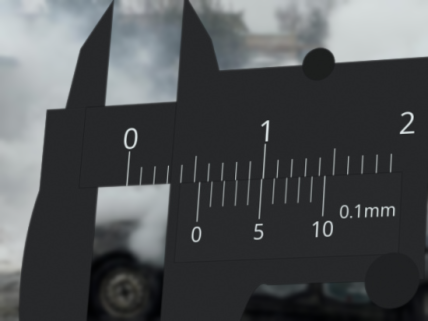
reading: mm 5.4
